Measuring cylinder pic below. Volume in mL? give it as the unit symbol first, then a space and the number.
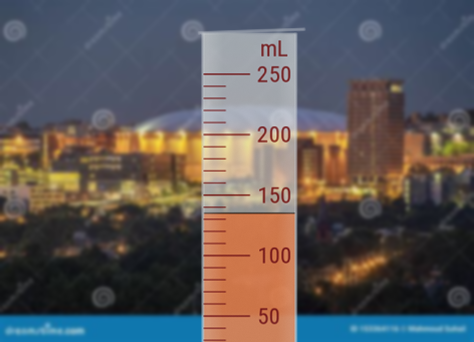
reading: mL 135
